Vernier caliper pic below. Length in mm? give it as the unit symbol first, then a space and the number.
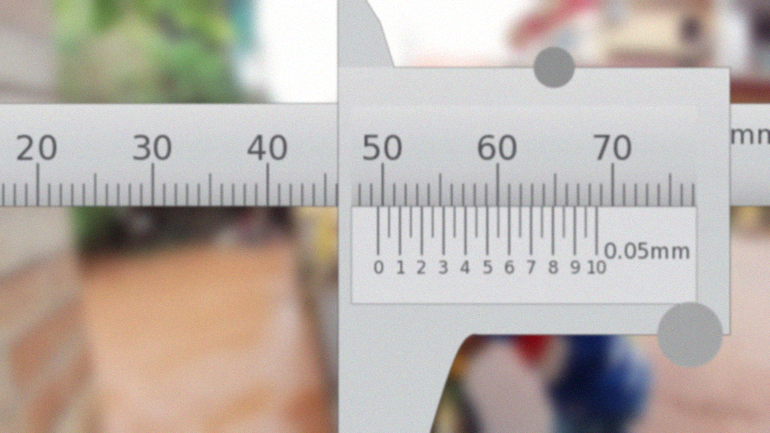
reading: mm 49.6
